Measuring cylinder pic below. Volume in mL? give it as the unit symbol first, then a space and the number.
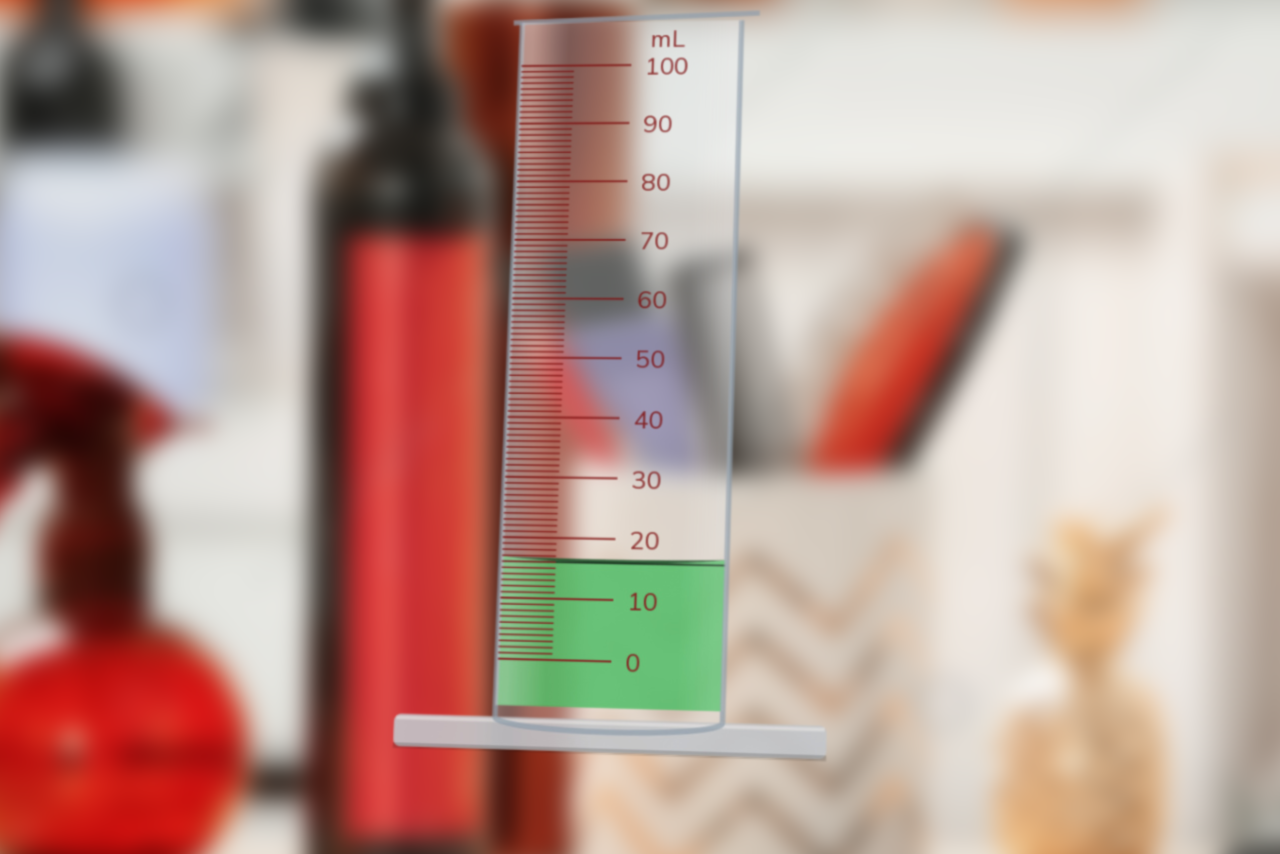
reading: mL 16
